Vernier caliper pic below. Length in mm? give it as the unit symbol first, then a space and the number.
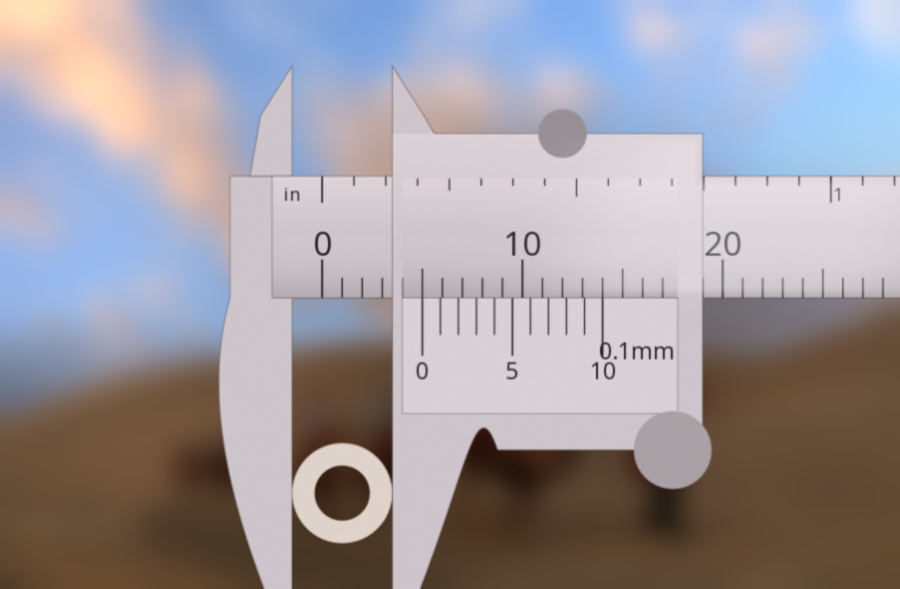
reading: mm 5.0
